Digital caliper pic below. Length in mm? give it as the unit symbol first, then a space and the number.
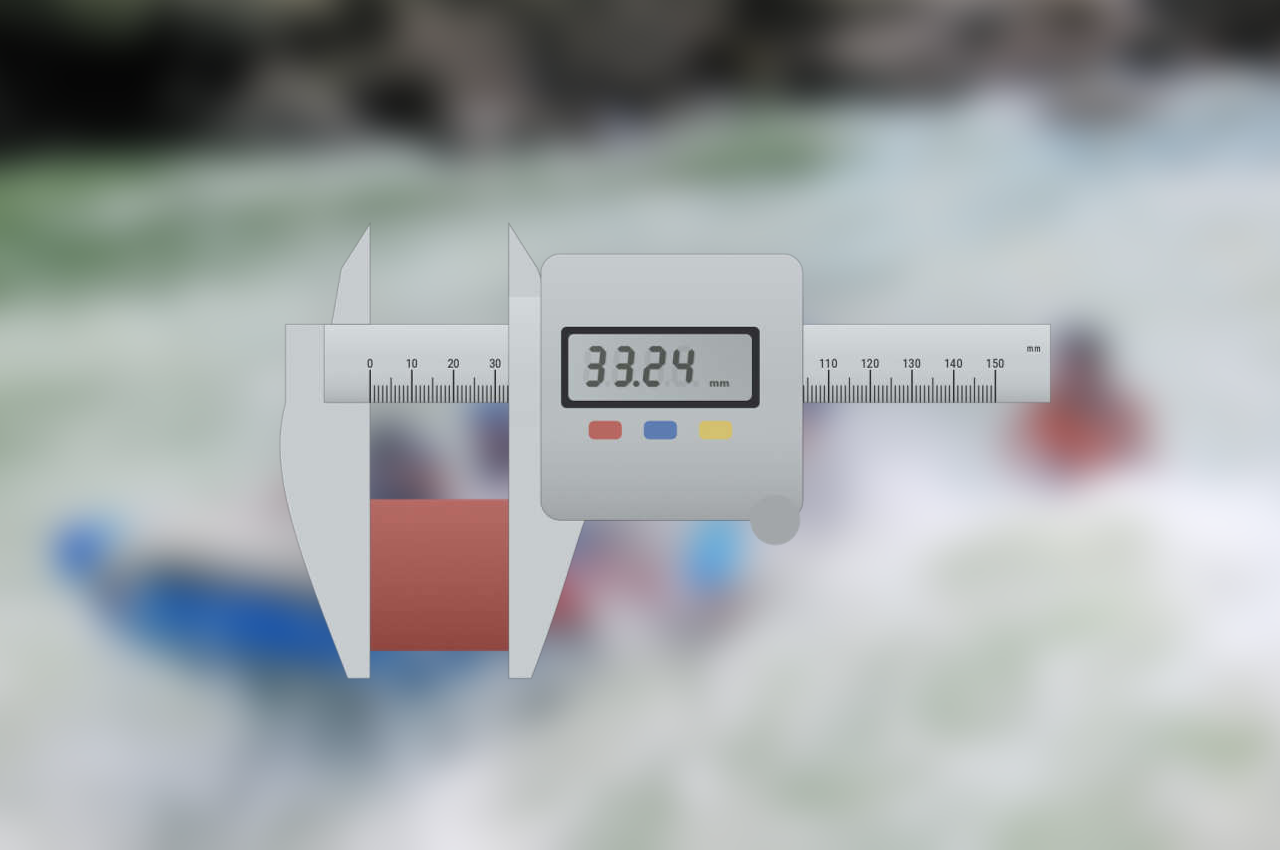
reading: mm 33.24
